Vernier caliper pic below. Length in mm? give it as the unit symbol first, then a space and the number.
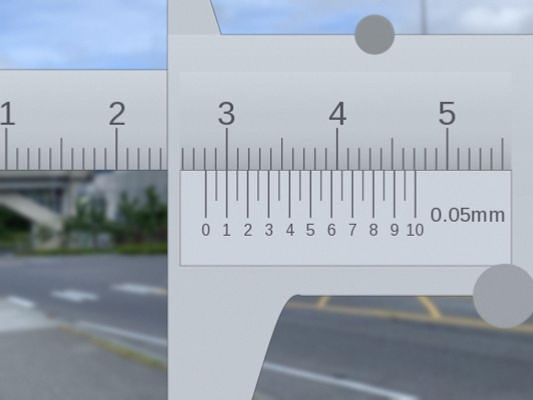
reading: mm 28.1
